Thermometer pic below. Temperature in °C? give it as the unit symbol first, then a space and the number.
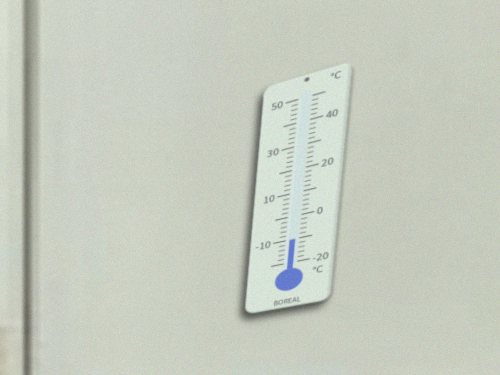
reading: °C -10
